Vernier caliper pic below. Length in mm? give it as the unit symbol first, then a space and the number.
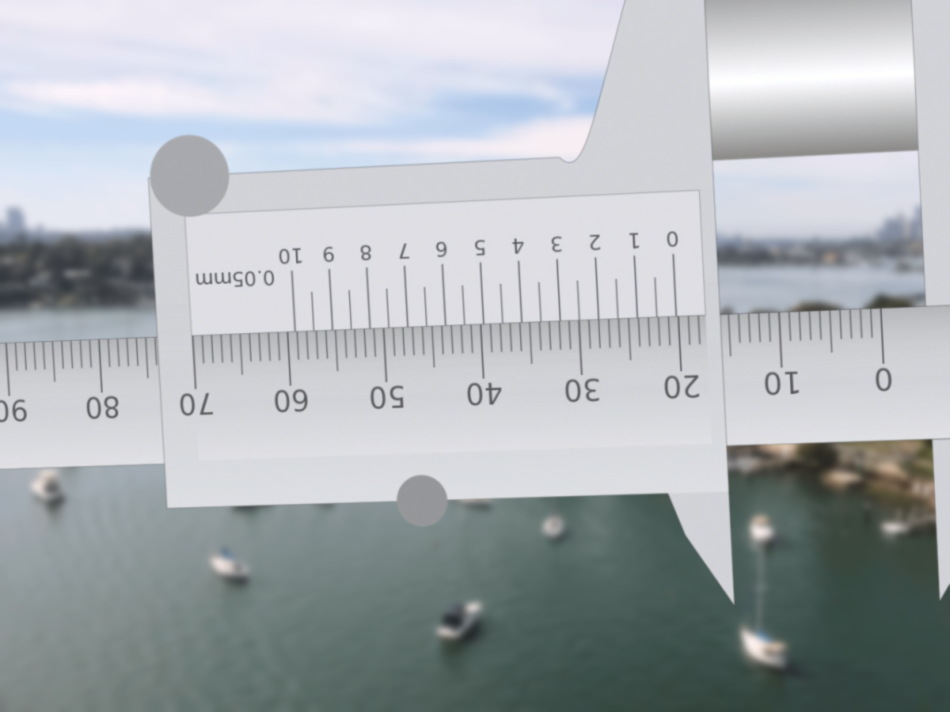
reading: mm 20.2
